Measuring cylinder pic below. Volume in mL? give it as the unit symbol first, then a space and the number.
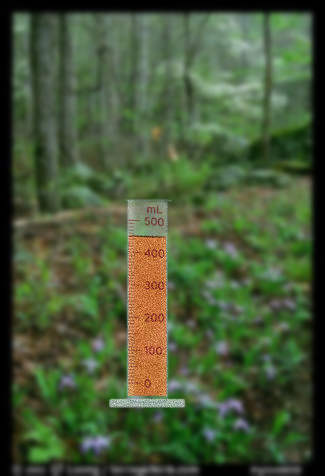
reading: mL 450
